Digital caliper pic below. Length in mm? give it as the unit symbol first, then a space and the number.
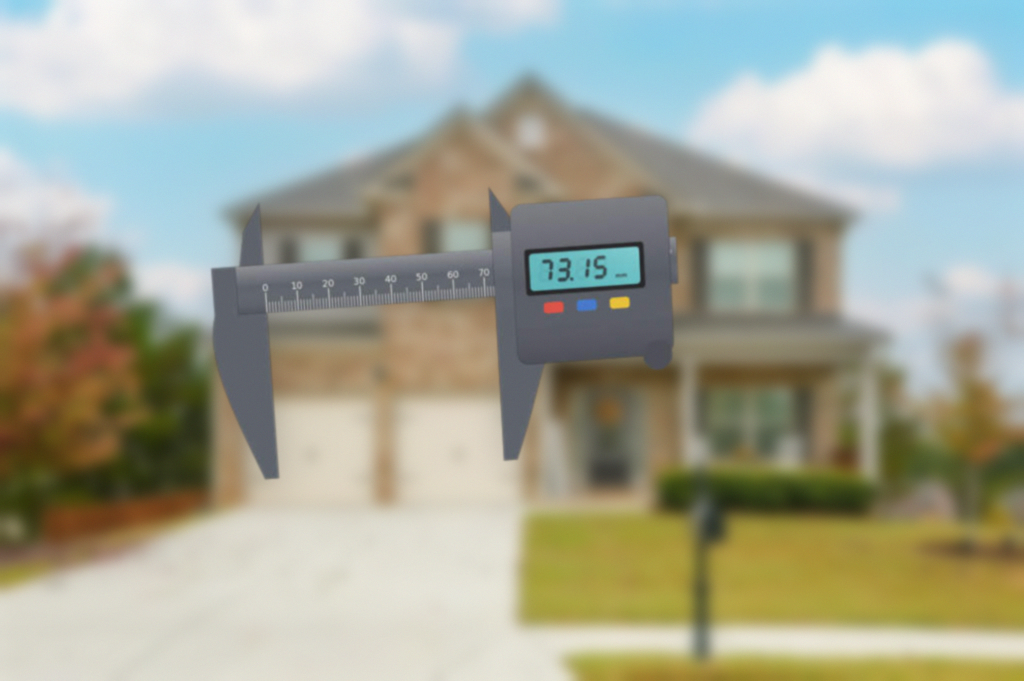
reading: mm 73.15
